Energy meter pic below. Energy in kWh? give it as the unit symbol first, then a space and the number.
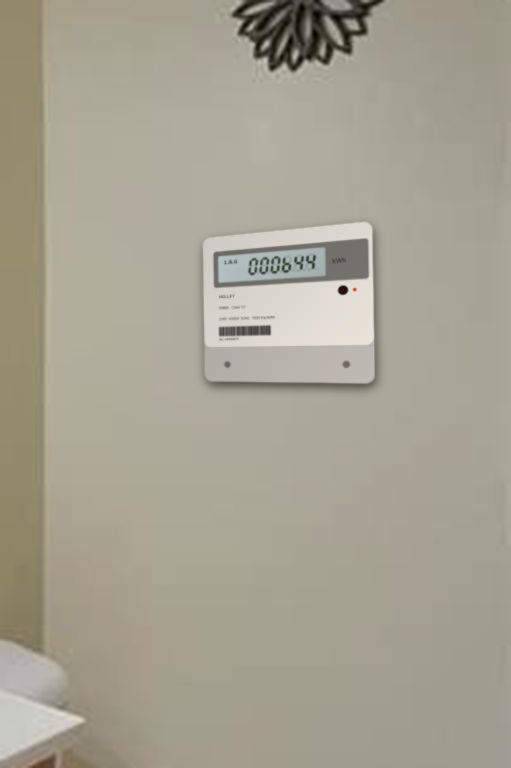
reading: kWh 644
